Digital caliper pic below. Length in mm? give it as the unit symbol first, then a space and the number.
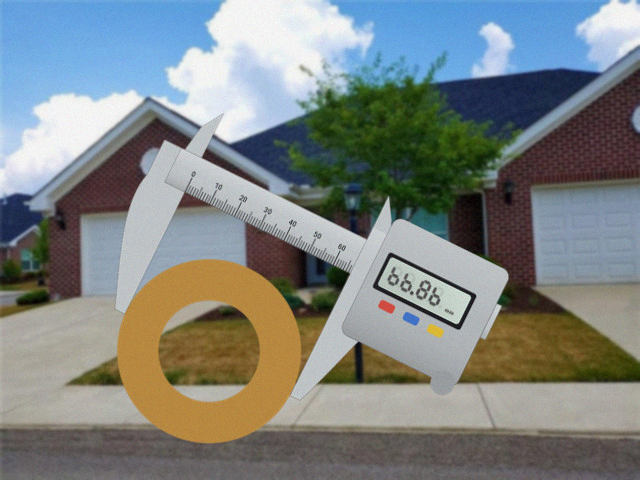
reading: mm 66.86
